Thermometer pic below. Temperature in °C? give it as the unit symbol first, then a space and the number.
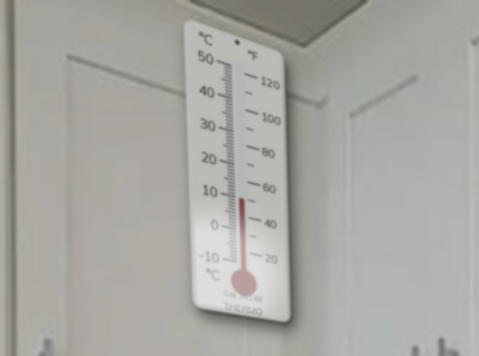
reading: °C 10
